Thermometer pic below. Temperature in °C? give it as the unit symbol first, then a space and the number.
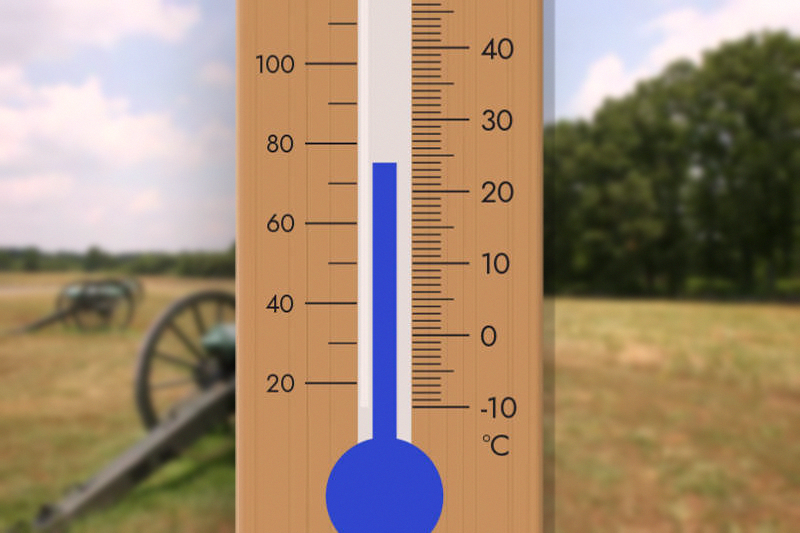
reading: °C 24
